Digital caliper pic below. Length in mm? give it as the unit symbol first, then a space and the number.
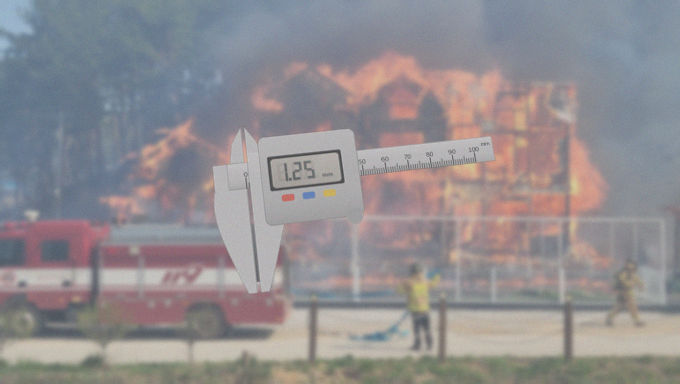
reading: mm 1.25
